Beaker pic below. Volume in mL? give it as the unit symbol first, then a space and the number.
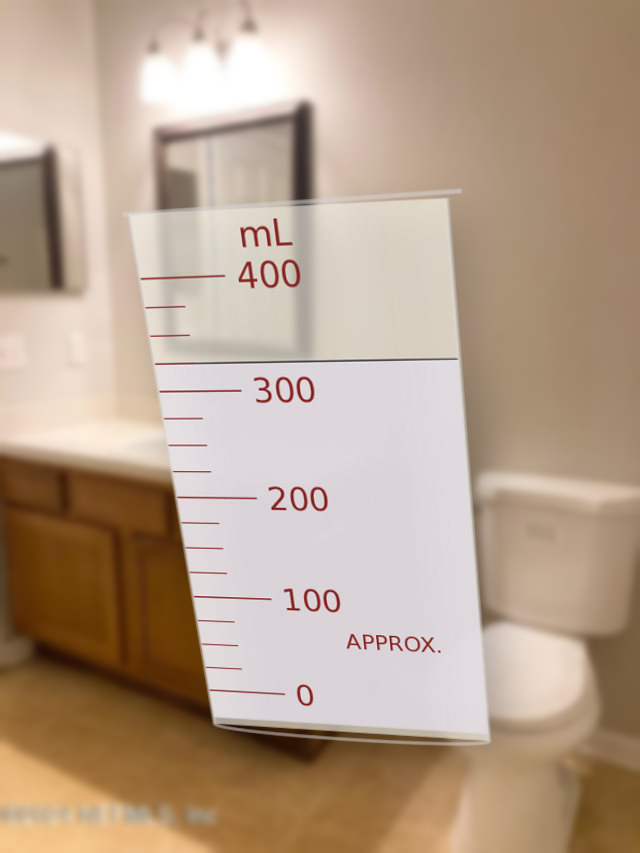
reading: mL 325
